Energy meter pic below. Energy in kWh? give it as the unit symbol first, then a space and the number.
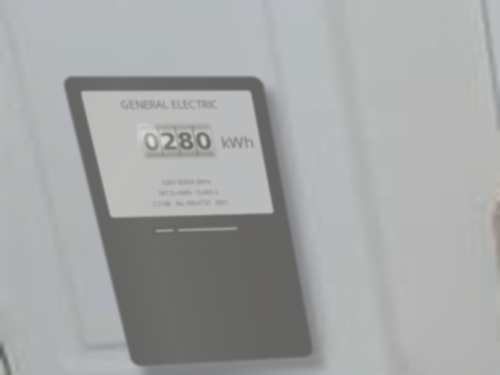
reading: kWh 280
